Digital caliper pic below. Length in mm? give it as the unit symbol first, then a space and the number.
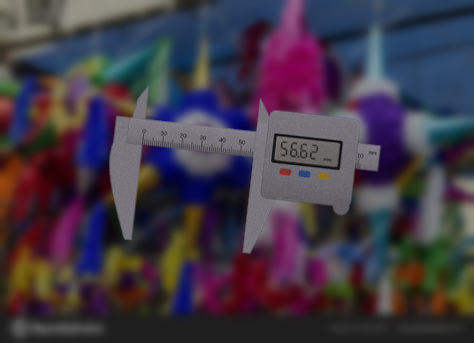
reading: mm 56.62
